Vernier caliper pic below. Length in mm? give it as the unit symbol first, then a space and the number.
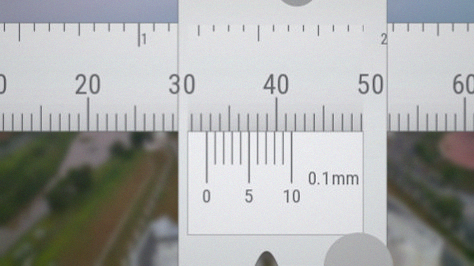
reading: mm 32.6
